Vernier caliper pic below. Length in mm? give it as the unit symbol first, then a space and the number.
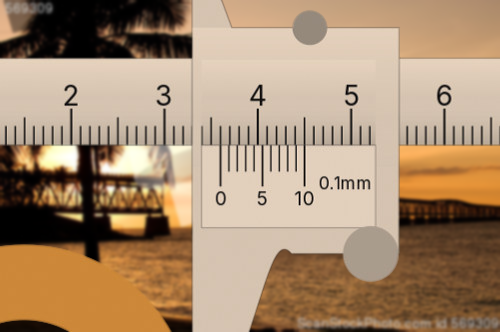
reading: mm 36.0
